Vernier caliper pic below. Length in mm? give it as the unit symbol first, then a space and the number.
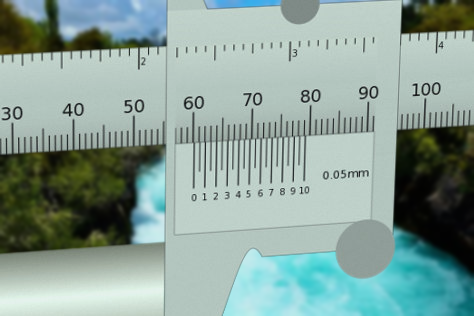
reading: mm 60.2
